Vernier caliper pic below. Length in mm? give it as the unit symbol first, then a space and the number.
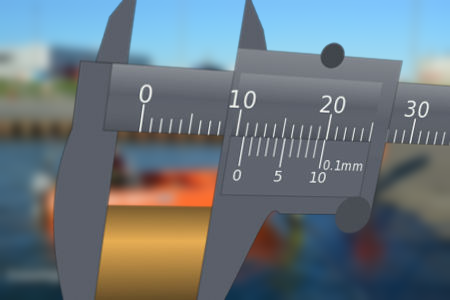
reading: mm 10.8
